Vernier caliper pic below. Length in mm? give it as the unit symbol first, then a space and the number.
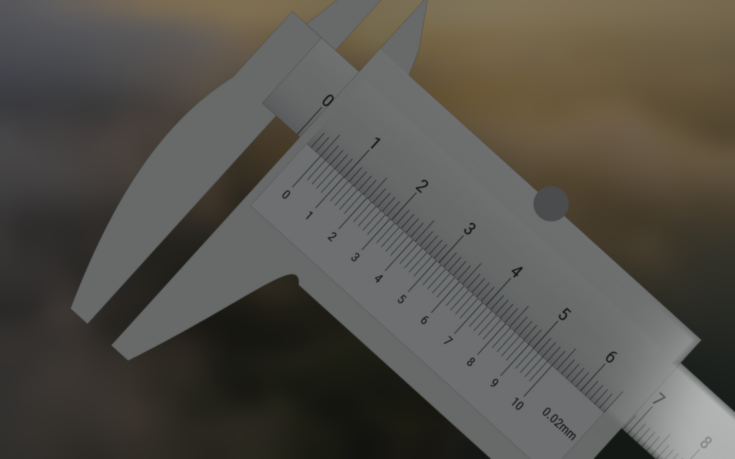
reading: mm 5.0
